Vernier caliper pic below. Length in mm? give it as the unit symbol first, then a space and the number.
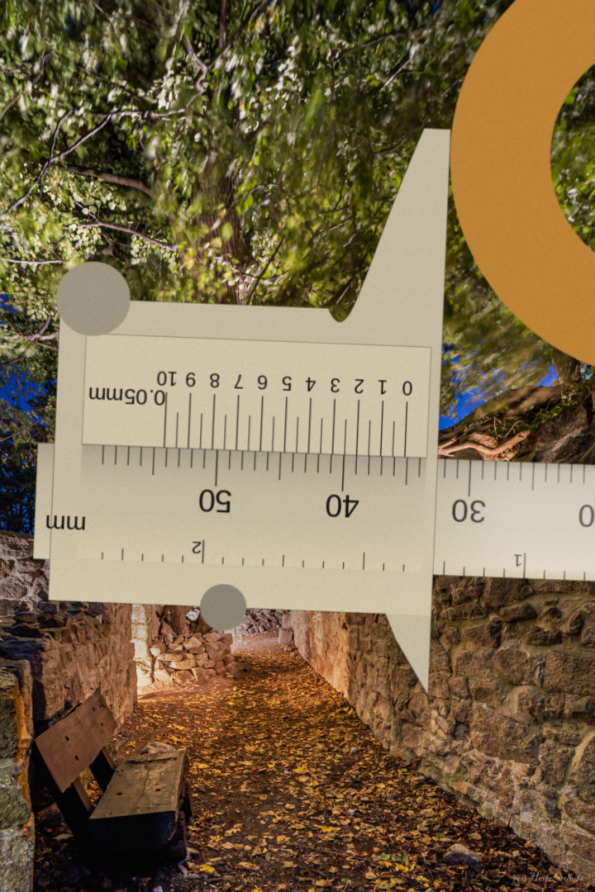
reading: mm 35.2
